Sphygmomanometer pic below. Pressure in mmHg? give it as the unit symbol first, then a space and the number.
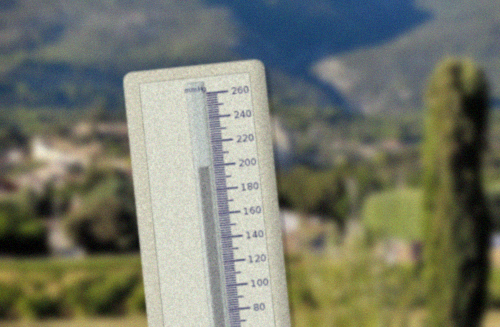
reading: mmHg 200
